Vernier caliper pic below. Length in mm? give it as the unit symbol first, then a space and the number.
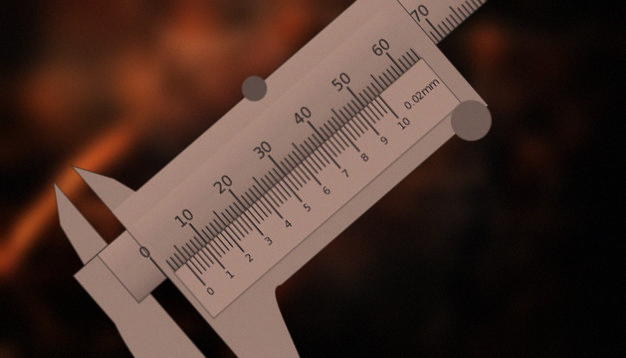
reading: mm 4.5
